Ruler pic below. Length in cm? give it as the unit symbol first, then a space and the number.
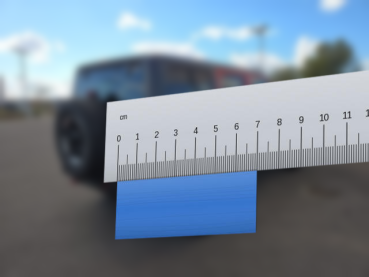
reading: cm 7
